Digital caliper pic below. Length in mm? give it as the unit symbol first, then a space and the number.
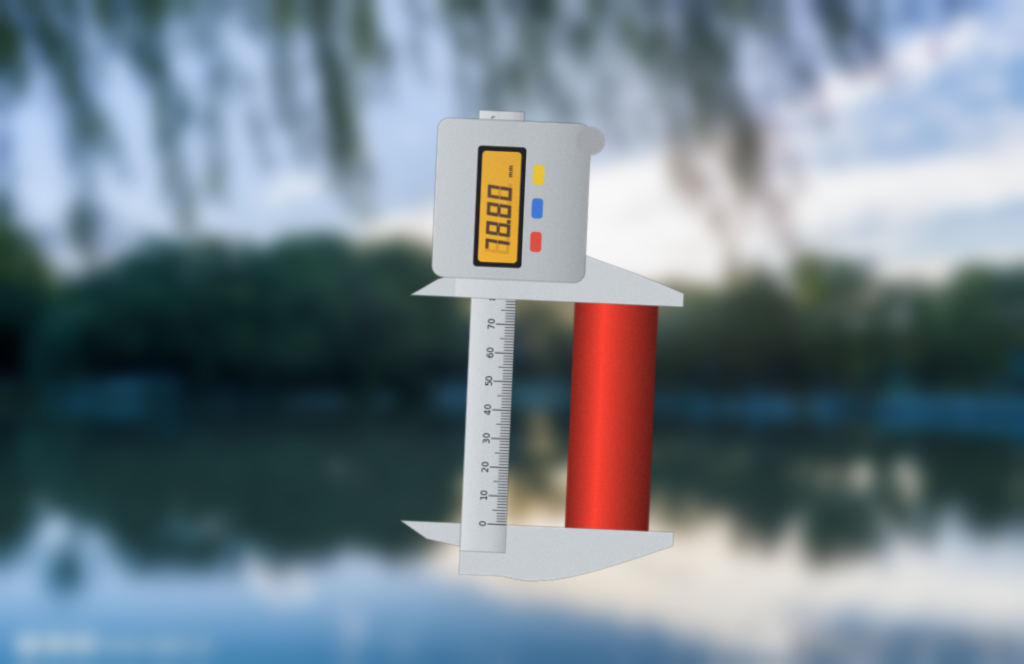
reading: mm 78.80
